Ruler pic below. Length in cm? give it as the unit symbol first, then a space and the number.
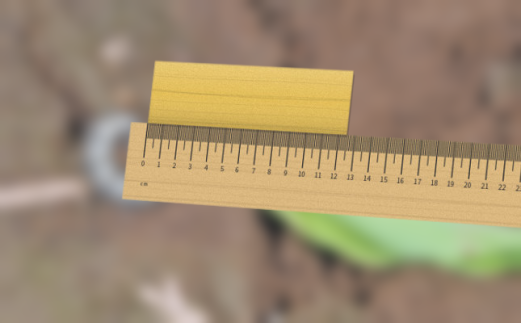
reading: cm 12.5
